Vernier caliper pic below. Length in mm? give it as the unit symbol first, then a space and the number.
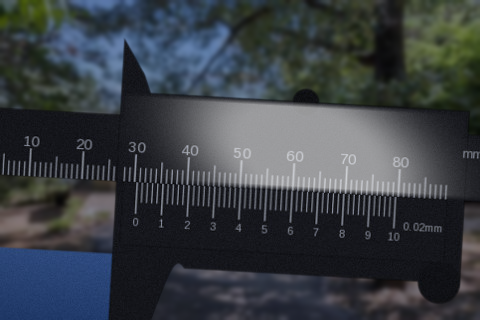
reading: mm 30.5
